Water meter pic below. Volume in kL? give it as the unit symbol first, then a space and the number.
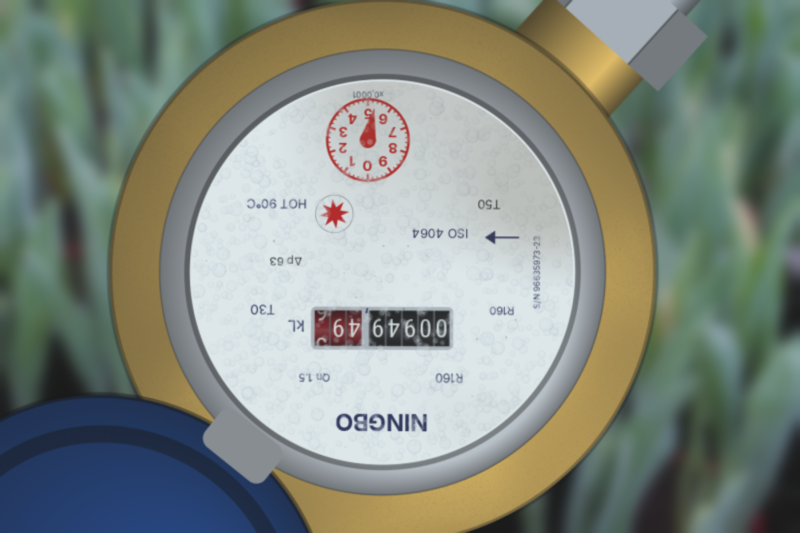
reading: kL 949.4955
